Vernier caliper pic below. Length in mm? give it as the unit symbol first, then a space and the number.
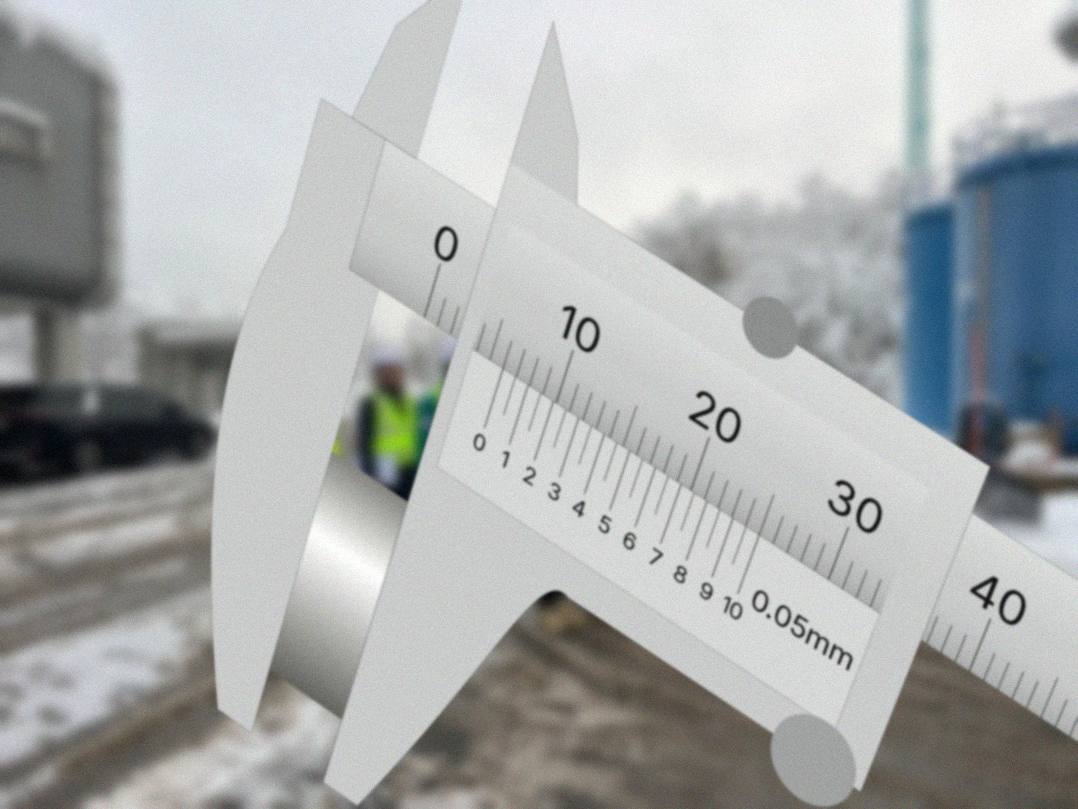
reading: mm 6.0
